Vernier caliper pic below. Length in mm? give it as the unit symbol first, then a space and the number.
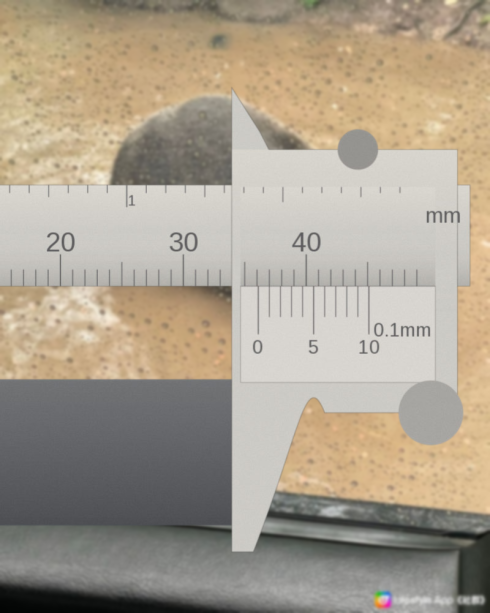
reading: mm 36.1
